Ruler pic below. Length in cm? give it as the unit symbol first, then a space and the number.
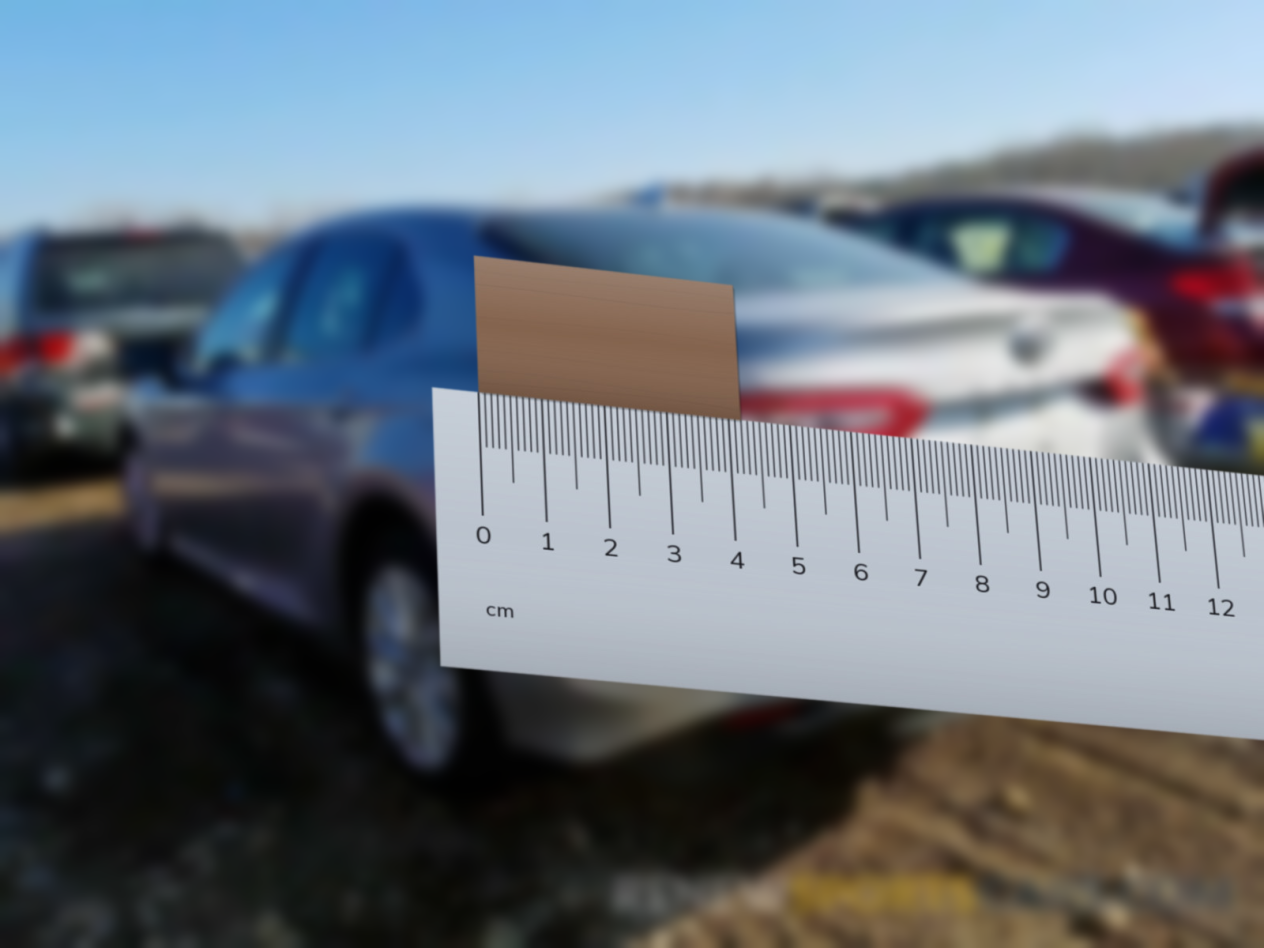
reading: cm 4.2
